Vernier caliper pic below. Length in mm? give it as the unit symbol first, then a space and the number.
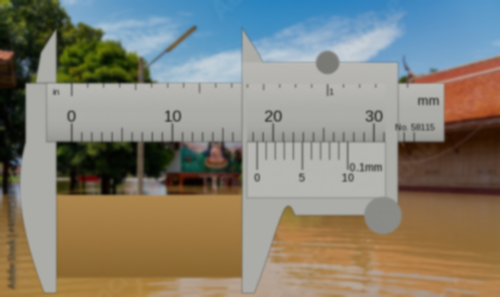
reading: mm 18.4
